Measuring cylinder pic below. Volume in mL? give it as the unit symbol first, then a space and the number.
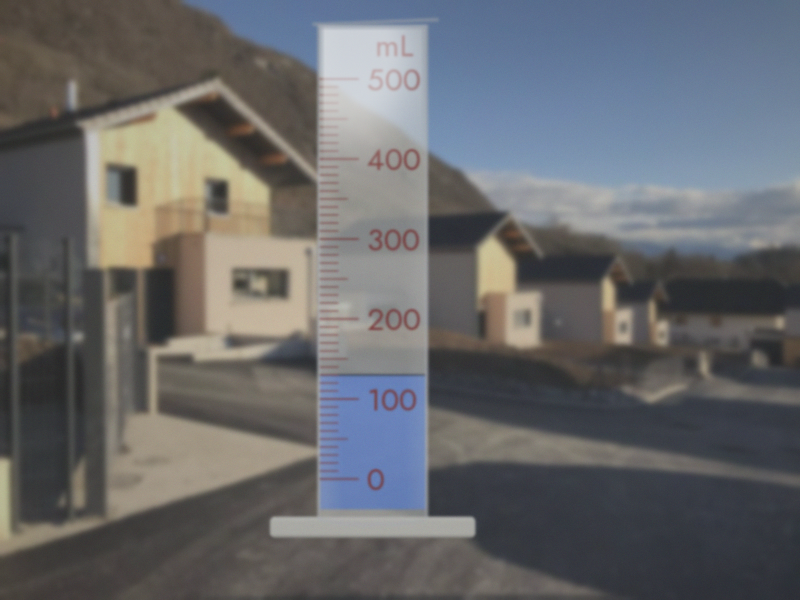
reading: mL 130
